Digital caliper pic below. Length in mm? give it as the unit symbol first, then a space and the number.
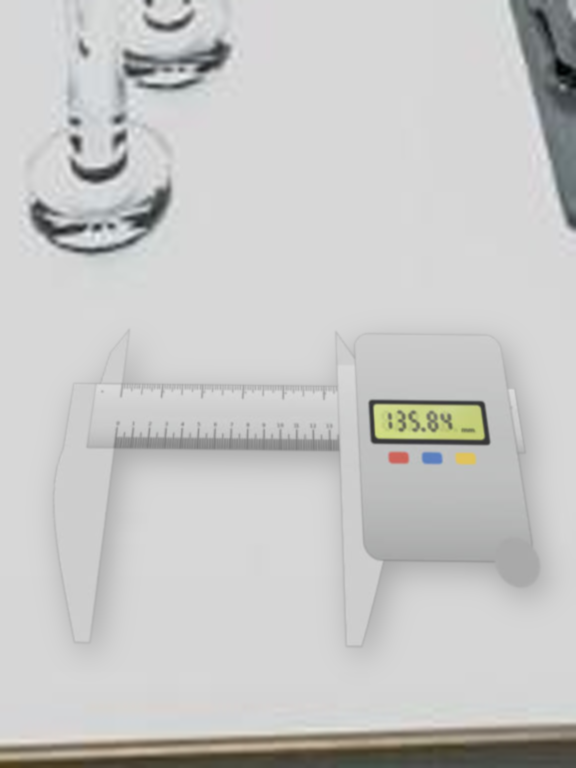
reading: mm 135.84
